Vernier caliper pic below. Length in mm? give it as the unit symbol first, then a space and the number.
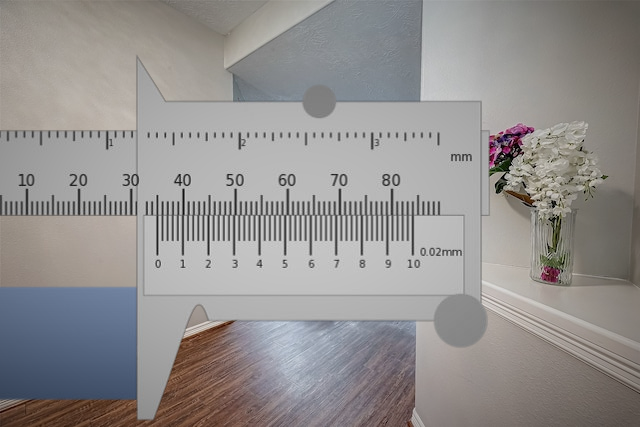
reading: mm 35.0
